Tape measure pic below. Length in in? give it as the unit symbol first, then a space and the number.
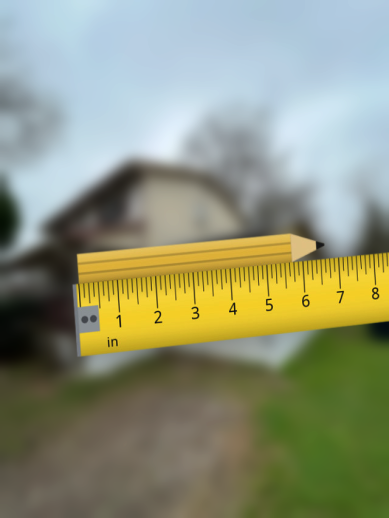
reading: in 6.625
